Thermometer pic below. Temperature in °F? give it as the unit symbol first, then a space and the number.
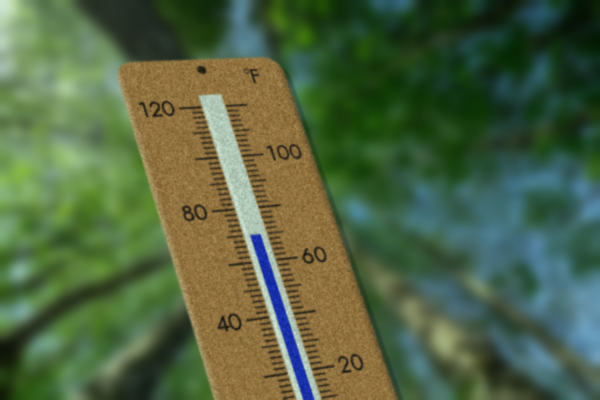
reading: °F 70
